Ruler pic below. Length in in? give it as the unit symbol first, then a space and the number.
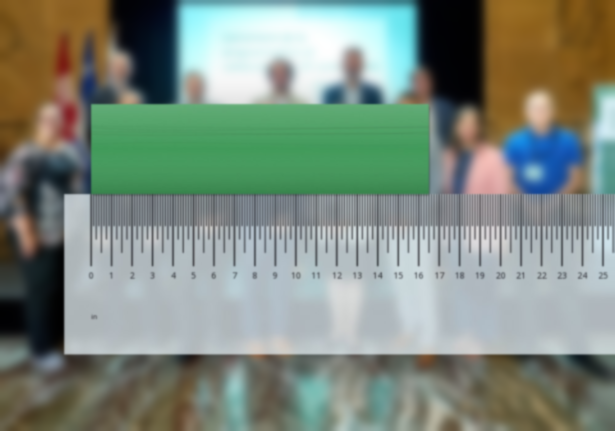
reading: in 16.5
